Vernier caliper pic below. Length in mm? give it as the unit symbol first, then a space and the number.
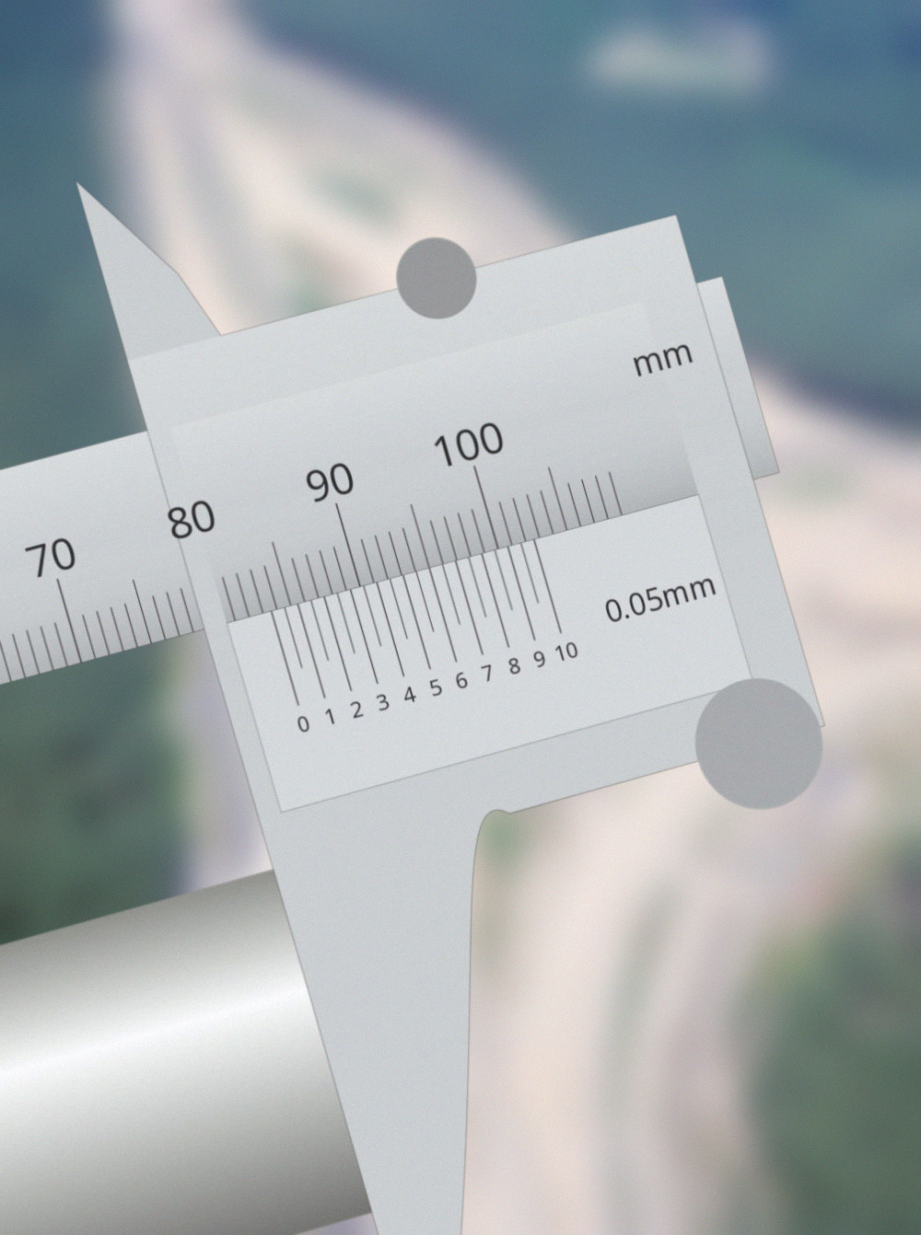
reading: mm 83.6
